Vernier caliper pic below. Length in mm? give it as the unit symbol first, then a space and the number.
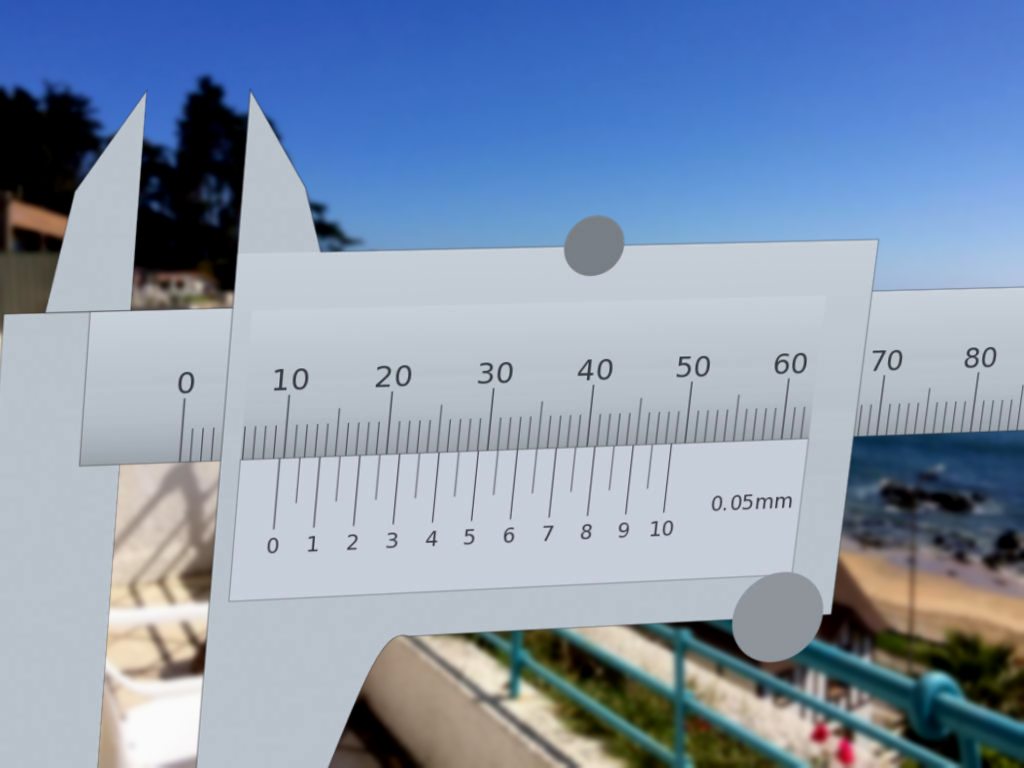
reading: mm 9.6
